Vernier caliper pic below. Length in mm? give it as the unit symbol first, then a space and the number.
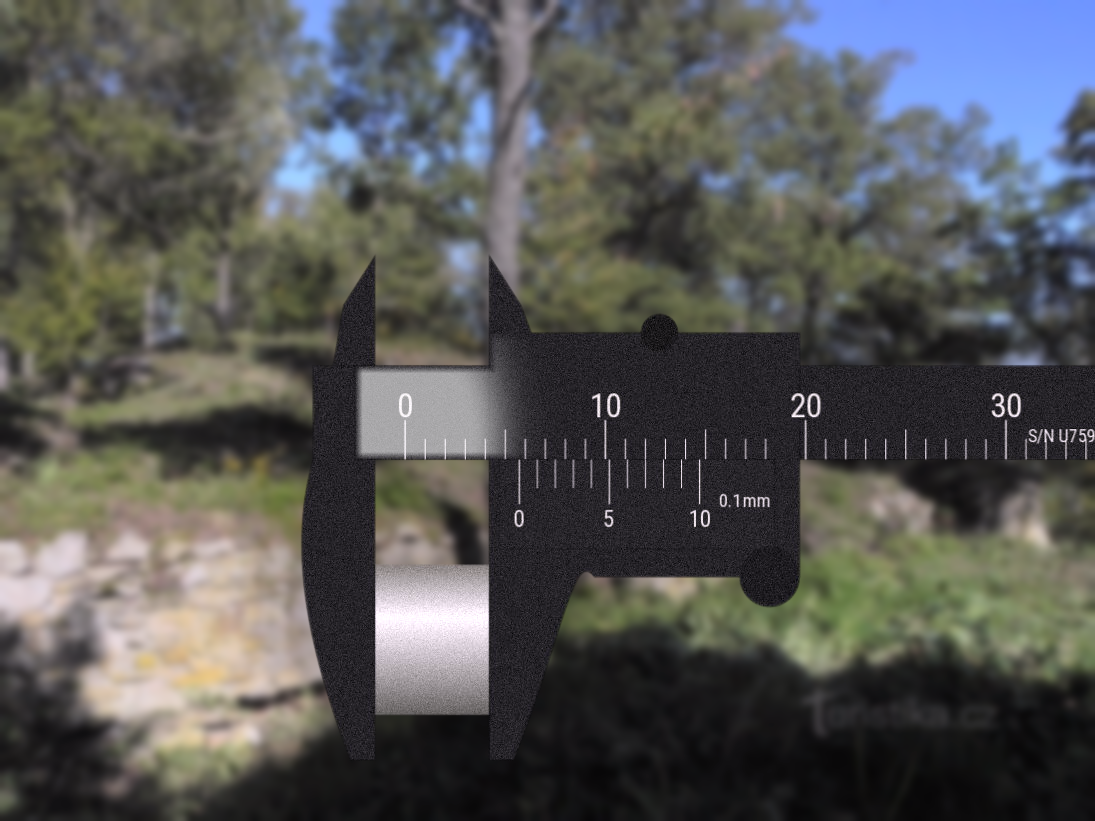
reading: mm 5.7
